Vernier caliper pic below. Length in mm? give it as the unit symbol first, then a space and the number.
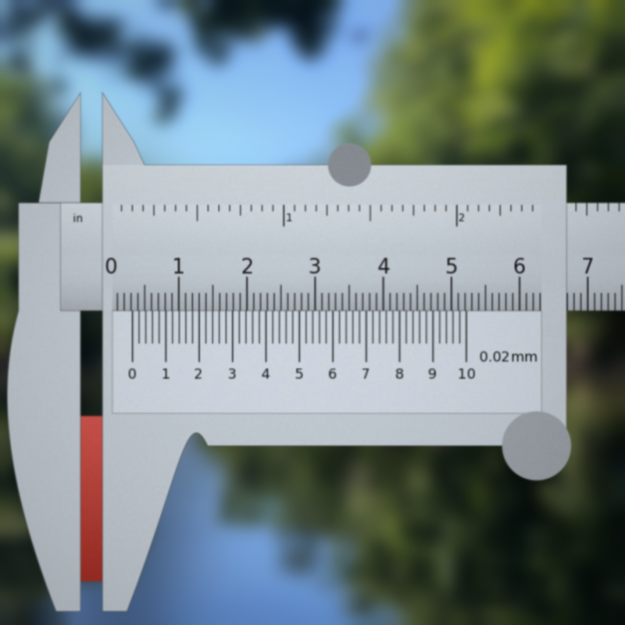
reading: mm 3.2
